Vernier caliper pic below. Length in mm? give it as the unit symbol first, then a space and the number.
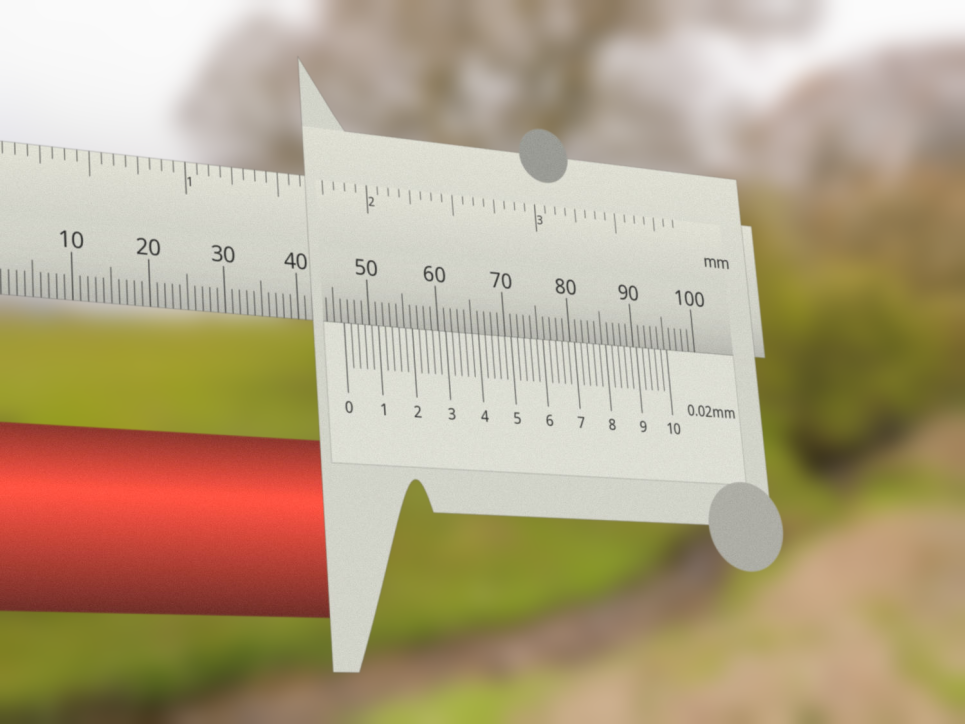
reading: mm 46.4
